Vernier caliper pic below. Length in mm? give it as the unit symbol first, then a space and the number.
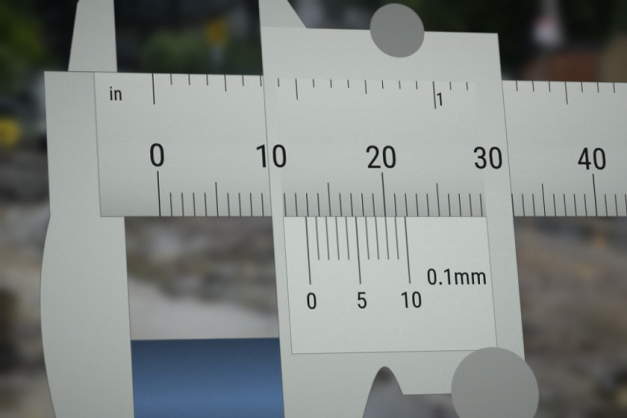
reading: mm 12.8
